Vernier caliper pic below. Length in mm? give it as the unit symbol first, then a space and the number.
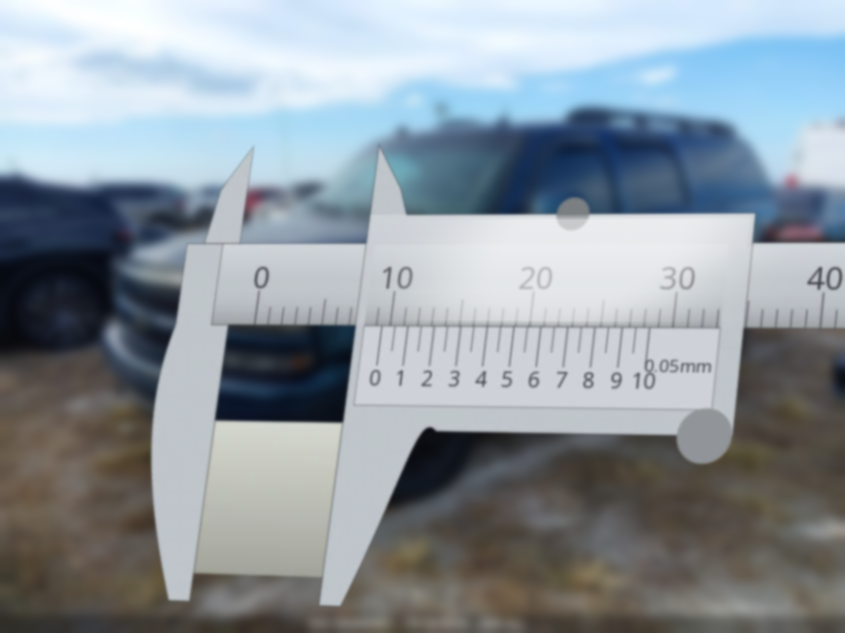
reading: mm 9.4
